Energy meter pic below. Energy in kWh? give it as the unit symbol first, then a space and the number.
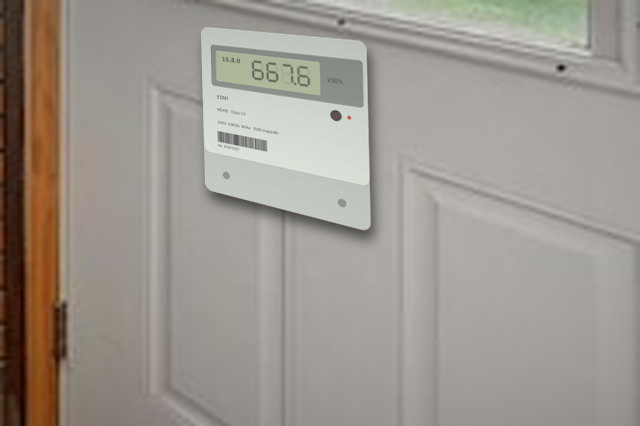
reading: kWh 667.6
